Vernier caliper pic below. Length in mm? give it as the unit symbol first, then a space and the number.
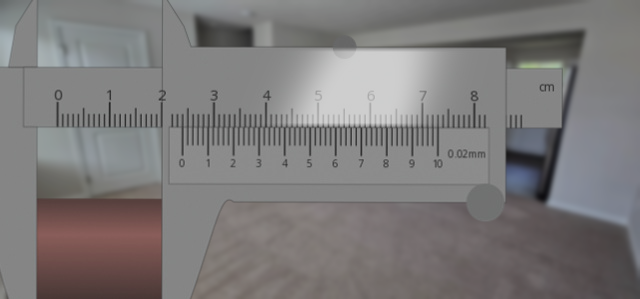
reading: mm 24.0
